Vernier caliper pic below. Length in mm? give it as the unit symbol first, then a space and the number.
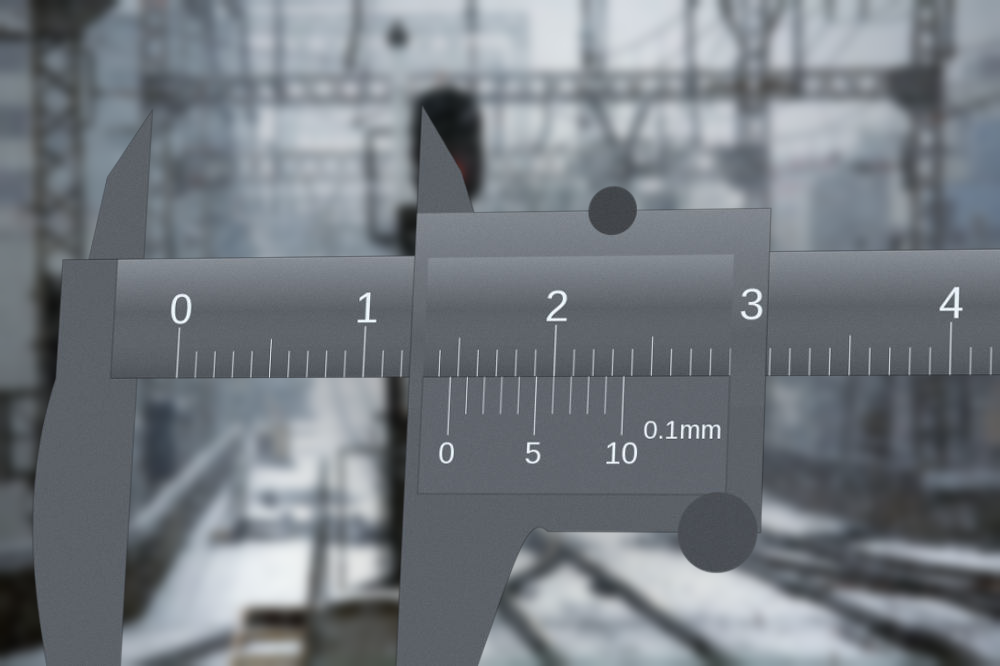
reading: mm 14.6
